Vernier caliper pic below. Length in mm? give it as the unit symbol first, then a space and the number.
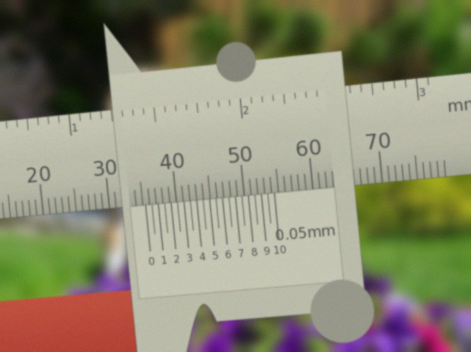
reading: mm 35.4
